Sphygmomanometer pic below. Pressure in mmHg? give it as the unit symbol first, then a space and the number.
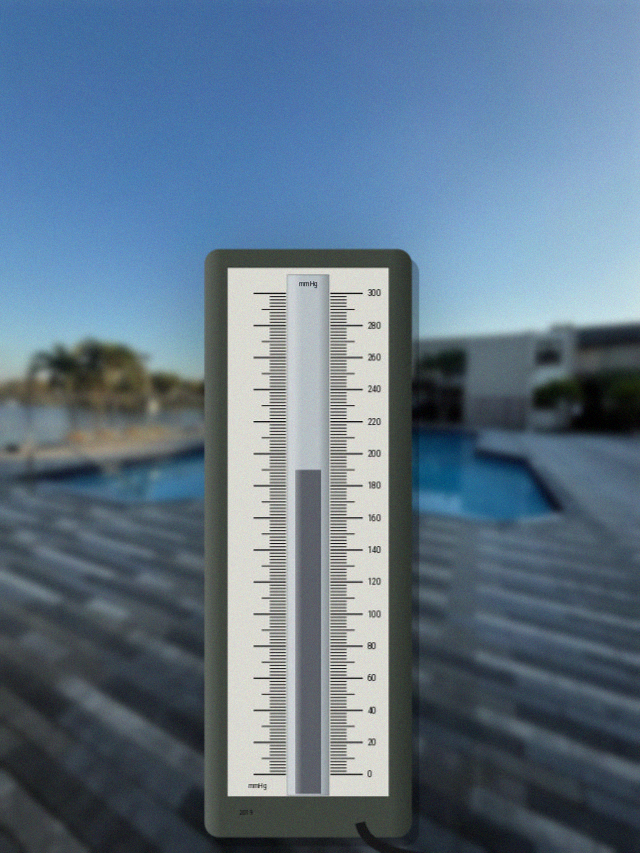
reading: mmHg 190
